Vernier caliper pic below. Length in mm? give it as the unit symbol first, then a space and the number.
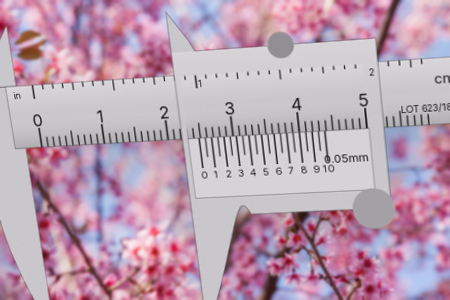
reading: mm 24.8
